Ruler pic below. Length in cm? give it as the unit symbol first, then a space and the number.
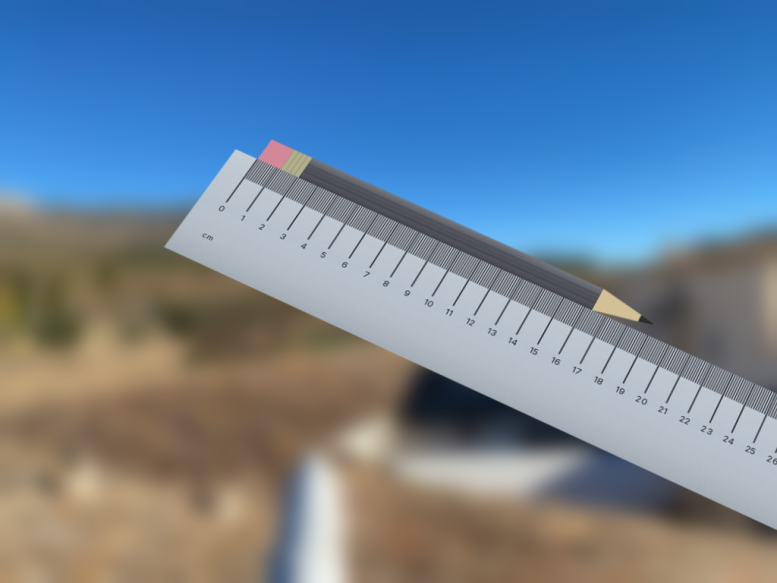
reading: cm 19
